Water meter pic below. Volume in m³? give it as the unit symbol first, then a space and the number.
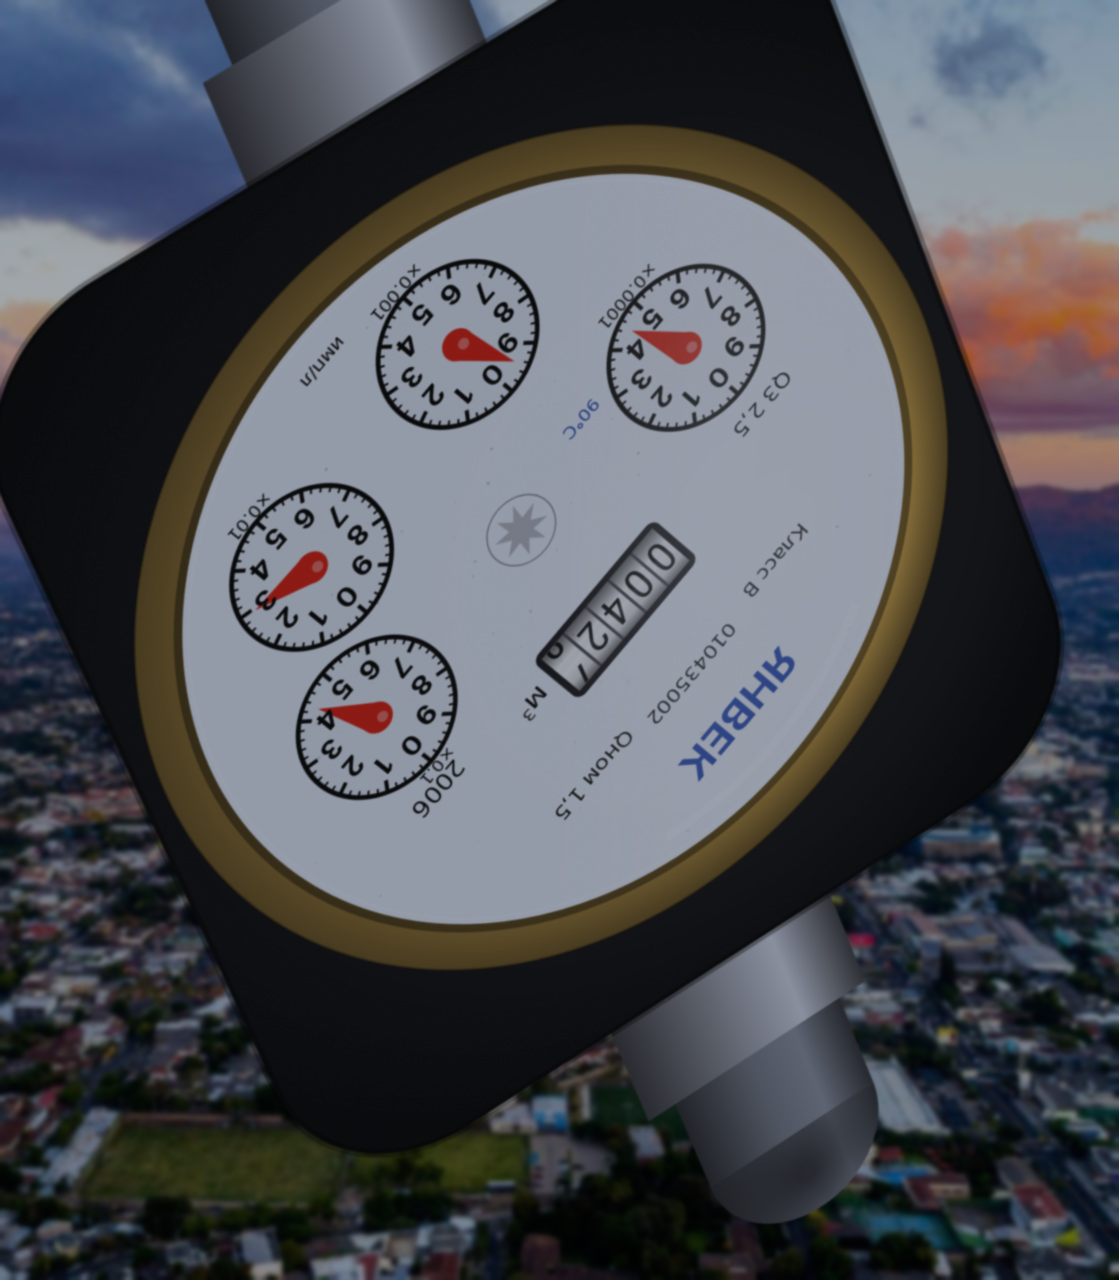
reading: m³ 427.4294
